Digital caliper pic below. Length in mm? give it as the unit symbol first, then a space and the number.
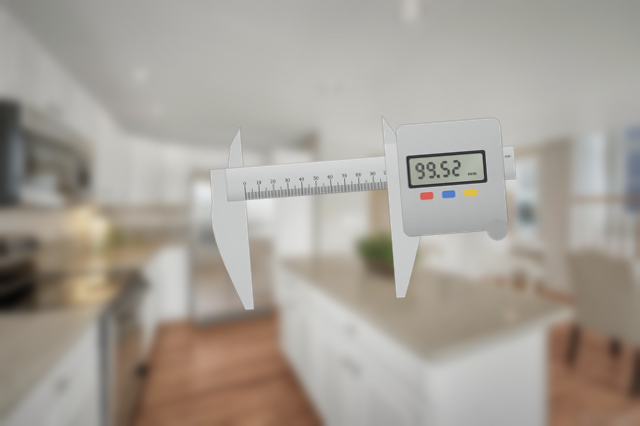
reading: mm 99.52
